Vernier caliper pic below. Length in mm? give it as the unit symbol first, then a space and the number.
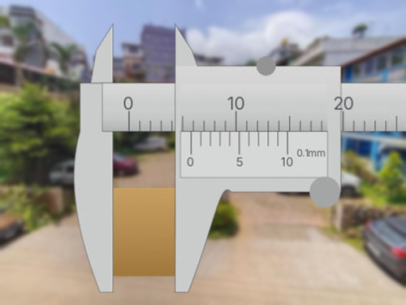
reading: mm 5.8
